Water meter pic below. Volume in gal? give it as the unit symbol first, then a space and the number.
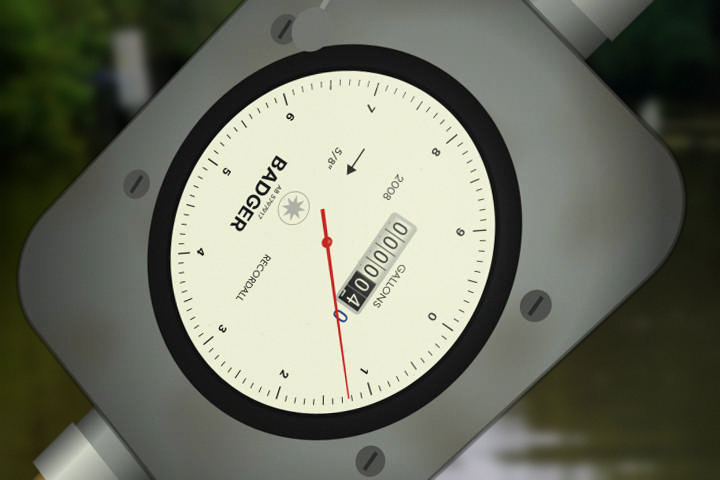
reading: gal 41.2
